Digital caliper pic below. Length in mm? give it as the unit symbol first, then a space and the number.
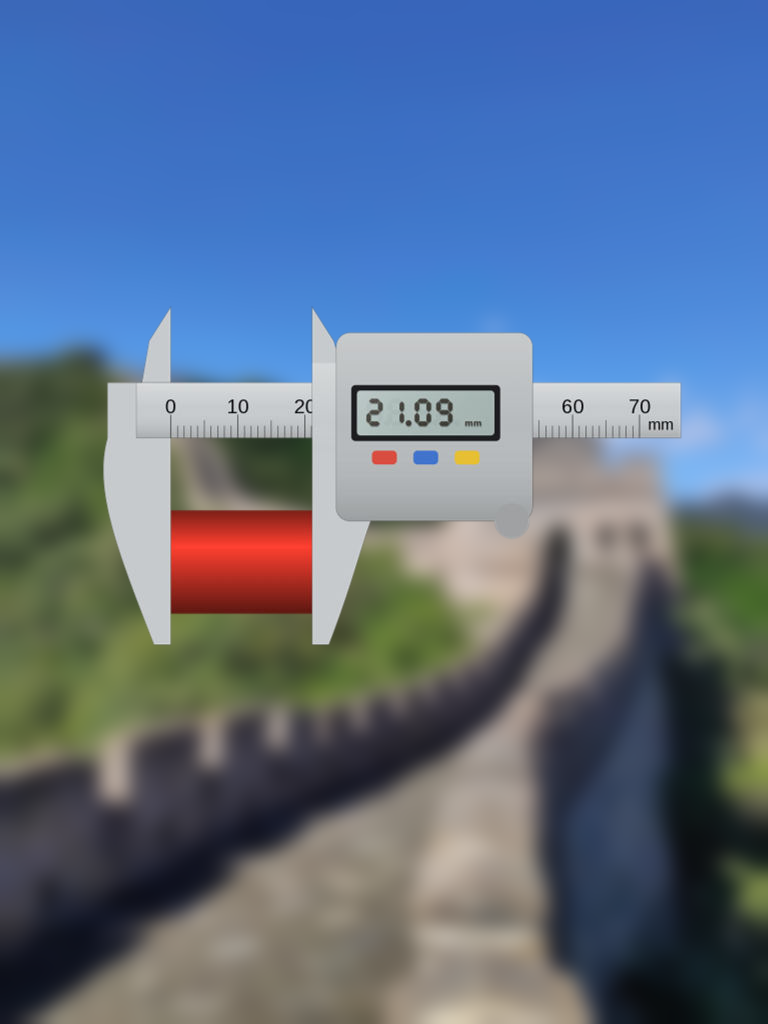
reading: mm 21.09
